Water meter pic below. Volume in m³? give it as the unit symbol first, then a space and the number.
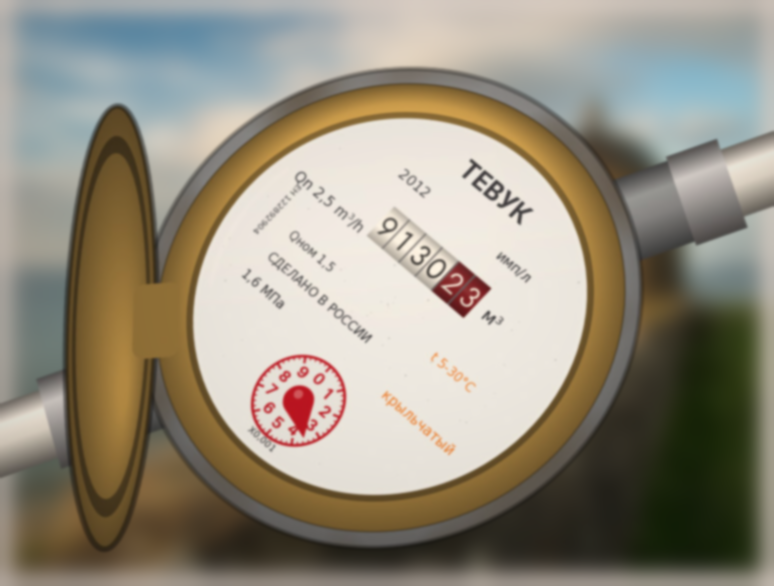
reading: m³ 9130.233
